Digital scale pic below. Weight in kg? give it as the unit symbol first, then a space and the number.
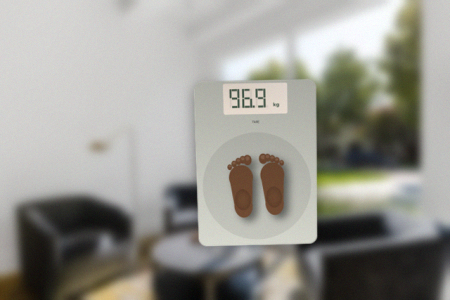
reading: kg 96.9
